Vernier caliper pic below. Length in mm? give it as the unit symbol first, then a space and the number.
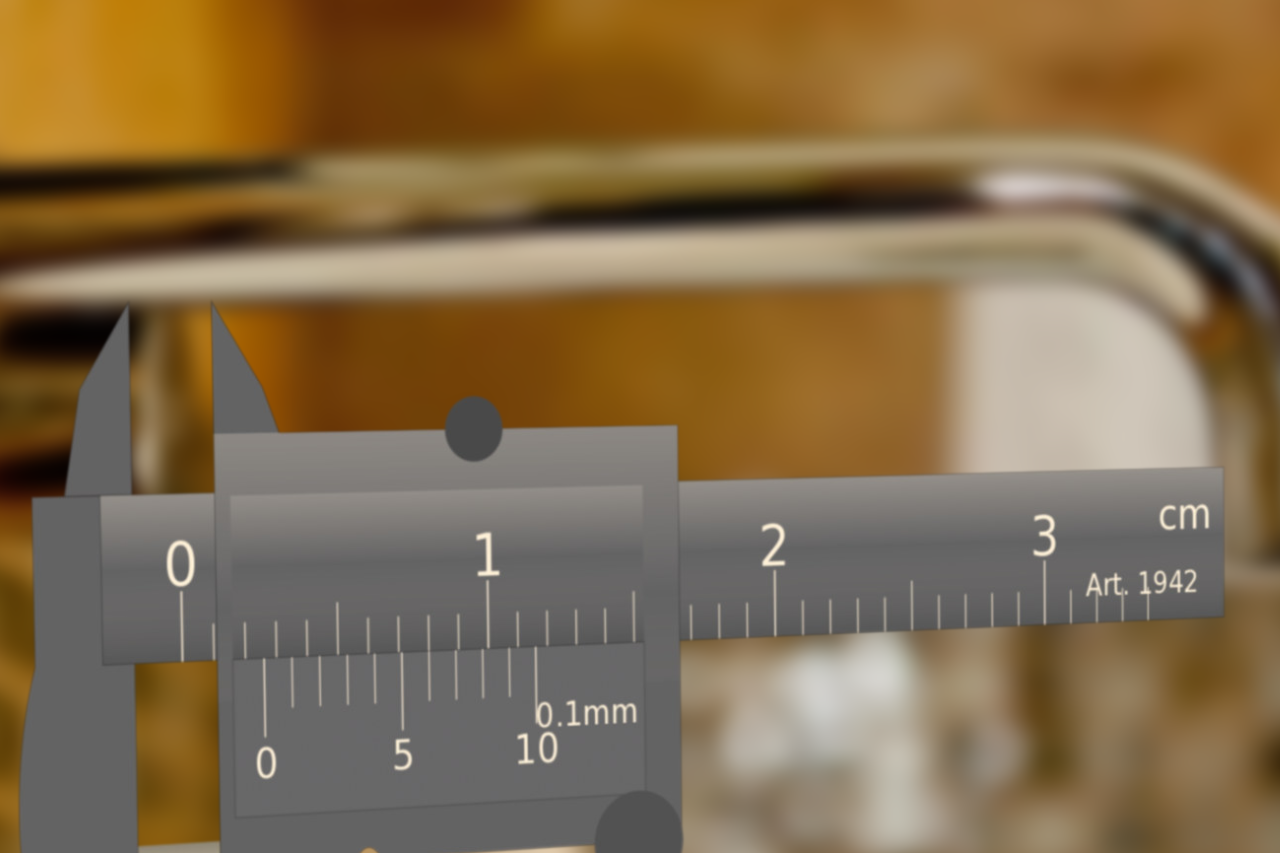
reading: mm 2.6
